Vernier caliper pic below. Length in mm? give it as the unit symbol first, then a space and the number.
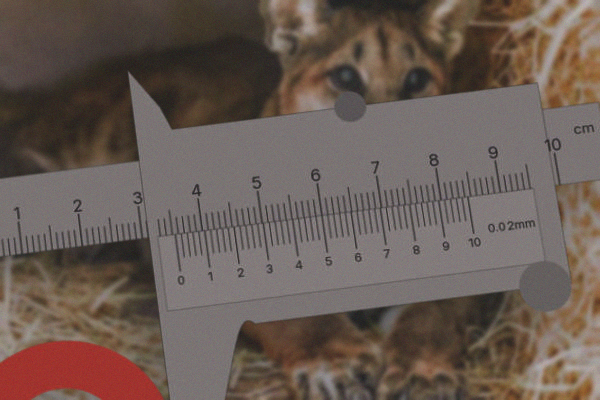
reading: mm 35.5
